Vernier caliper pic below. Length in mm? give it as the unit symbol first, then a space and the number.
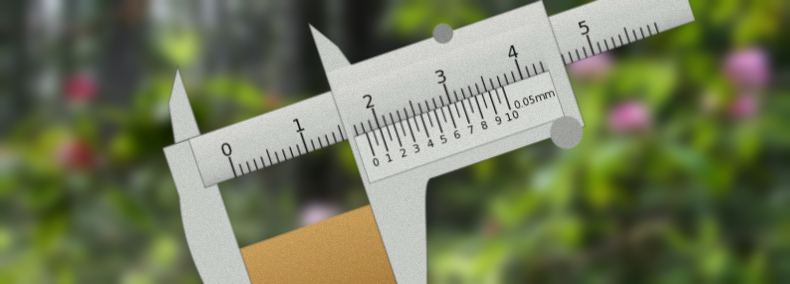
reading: mm 18.2
